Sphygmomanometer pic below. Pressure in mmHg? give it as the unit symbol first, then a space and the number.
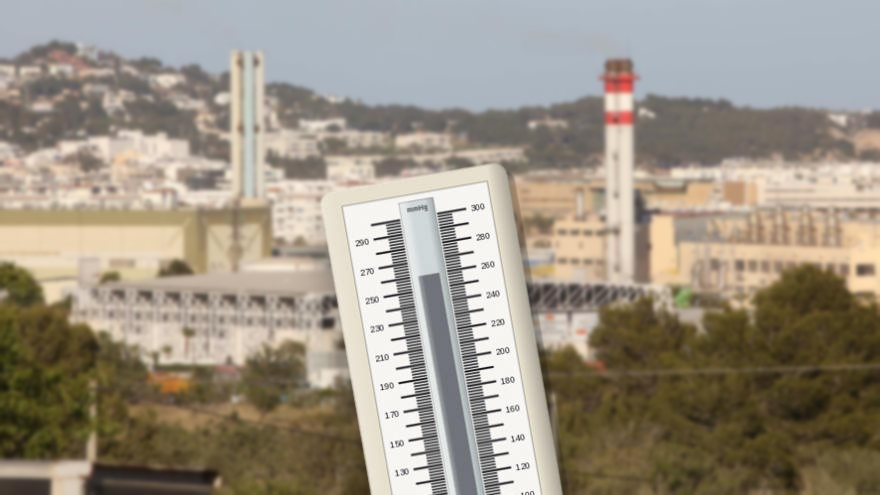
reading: mmHg 260
